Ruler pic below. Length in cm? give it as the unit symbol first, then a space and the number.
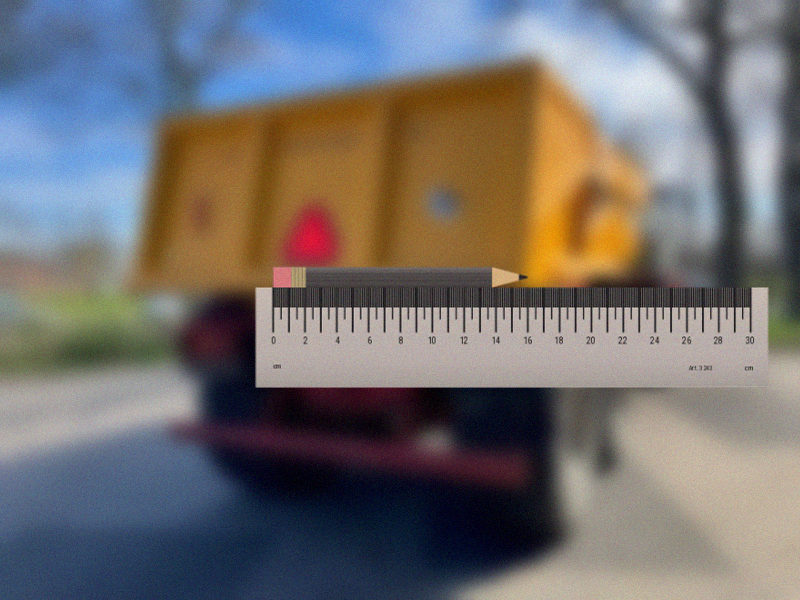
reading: cm 16
